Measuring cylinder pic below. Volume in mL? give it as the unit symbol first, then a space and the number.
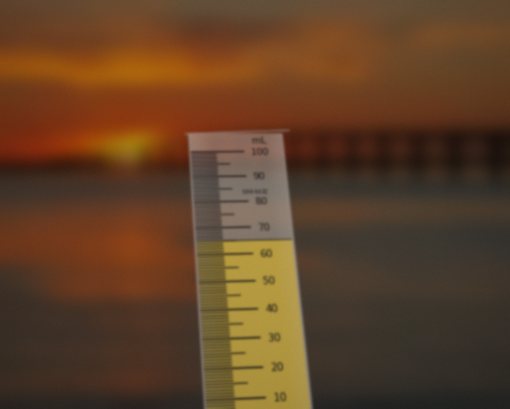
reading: mL 65
